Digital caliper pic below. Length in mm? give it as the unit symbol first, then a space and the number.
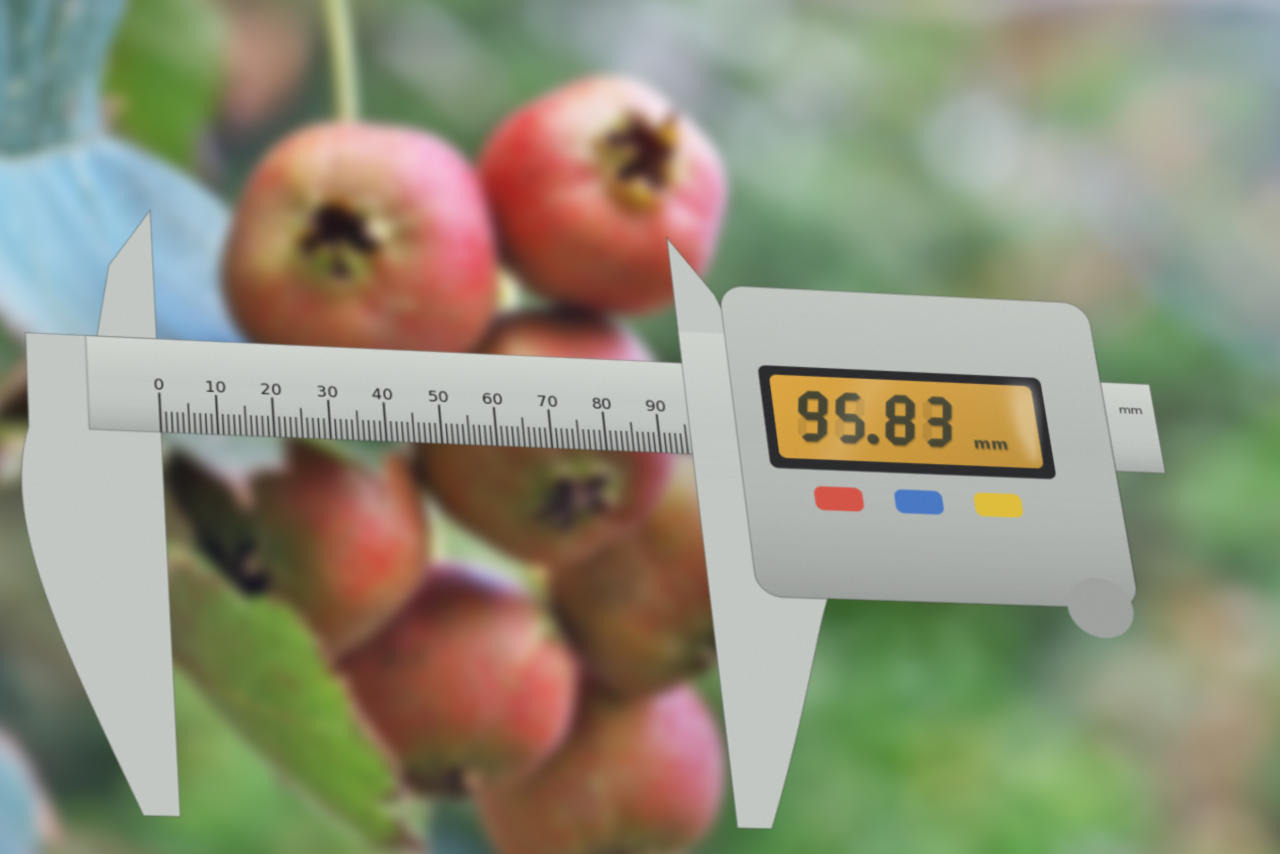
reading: mm 95.83
